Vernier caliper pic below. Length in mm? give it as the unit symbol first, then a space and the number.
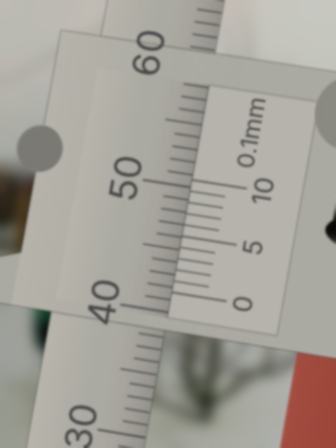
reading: mm 41.6
